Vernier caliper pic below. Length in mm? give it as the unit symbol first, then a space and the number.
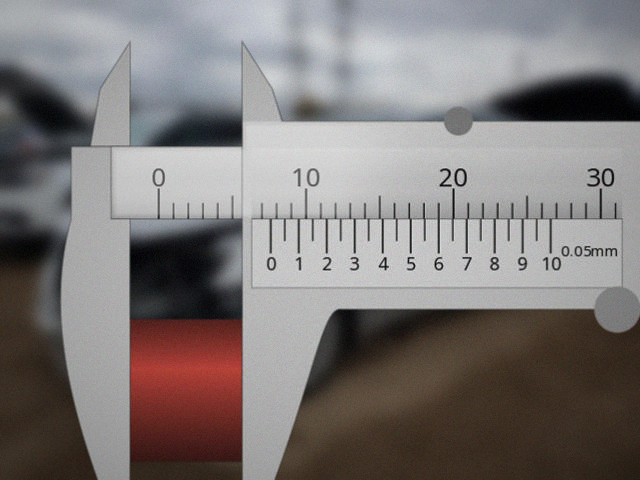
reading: mm 7.6
